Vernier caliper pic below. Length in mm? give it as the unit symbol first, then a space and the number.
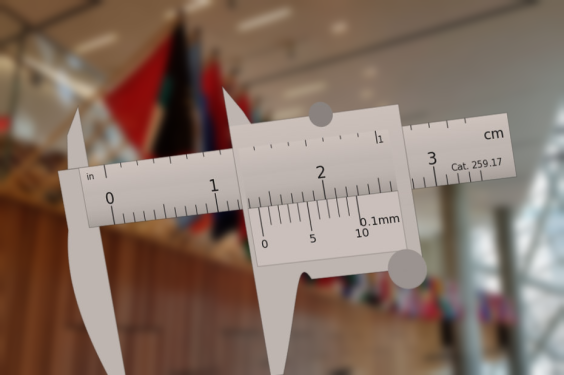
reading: mm 13.8
